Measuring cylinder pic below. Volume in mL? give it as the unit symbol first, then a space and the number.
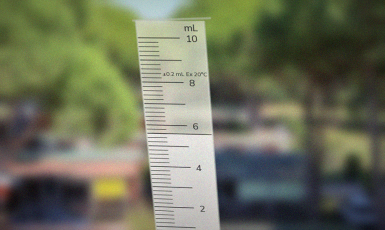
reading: mL 5.6
